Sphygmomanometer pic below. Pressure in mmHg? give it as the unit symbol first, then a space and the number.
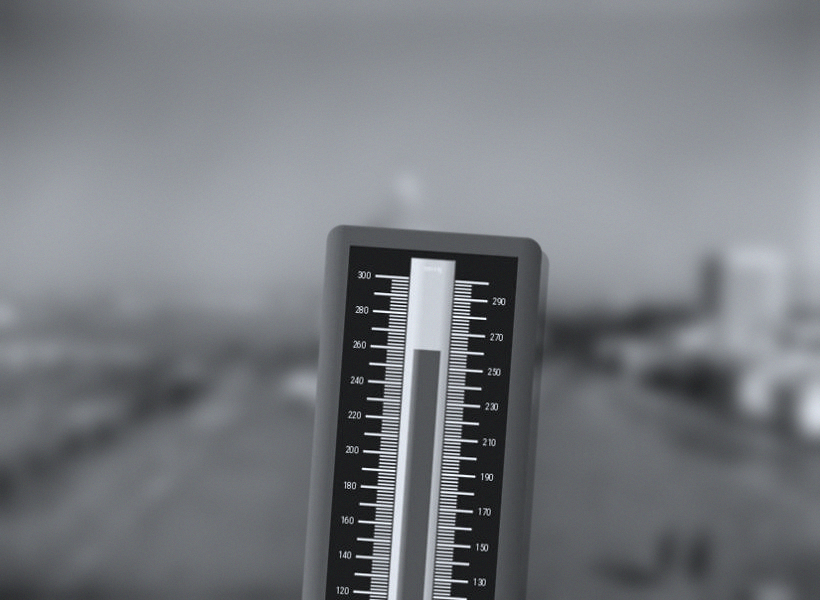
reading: mmHg 260
